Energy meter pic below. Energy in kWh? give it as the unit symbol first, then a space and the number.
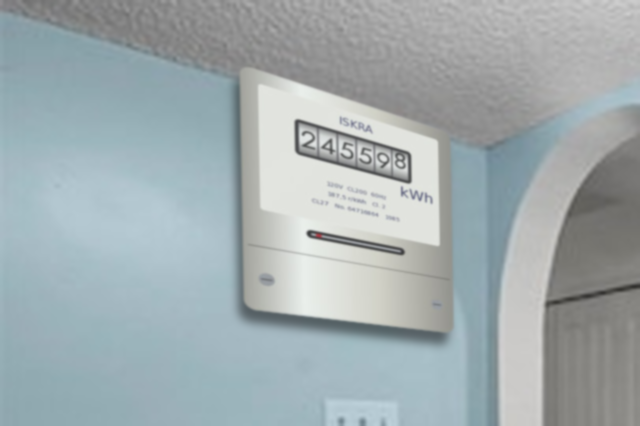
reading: kWh 245598
